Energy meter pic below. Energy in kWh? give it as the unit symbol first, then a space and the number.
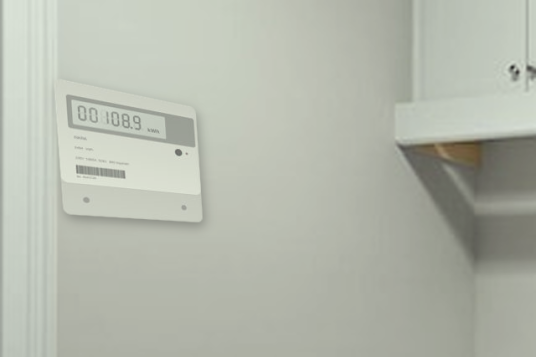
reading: kWh 108.9
